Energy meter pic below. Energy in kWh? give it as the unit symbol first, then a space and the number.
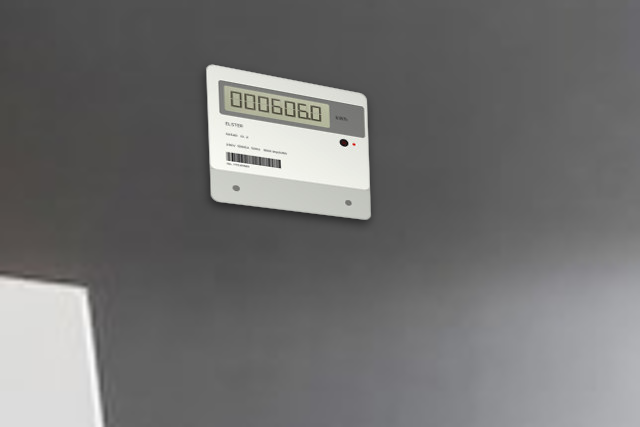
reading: kWh 606.0
